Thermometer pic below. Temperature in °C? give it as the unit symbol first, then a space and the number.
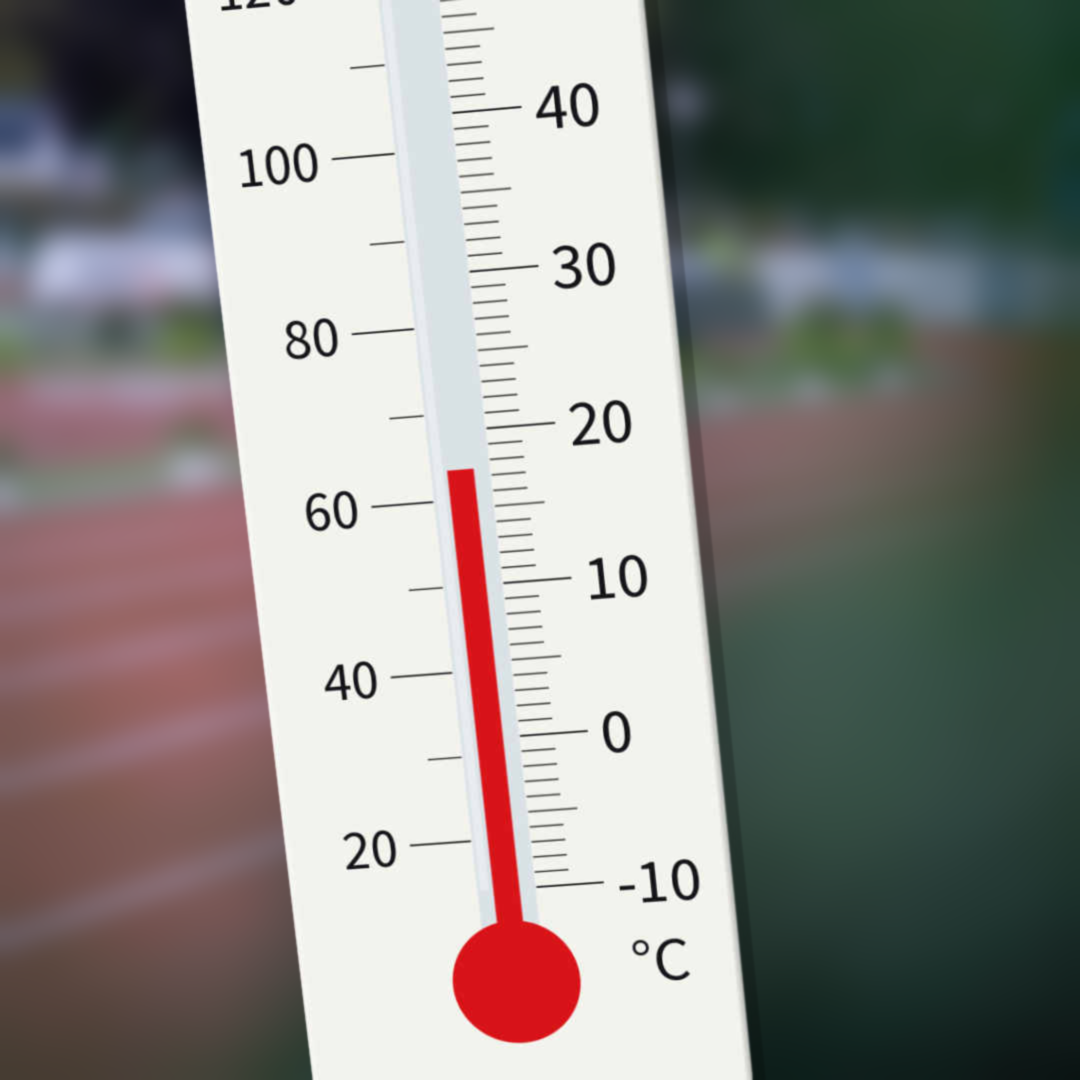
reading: °C 17.5
